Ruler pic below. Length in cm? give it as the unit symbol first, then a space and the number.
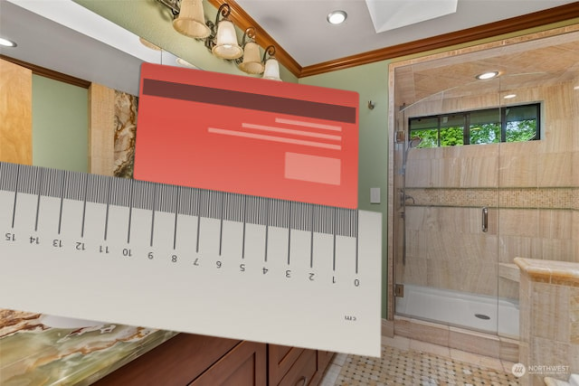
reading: cm 10
